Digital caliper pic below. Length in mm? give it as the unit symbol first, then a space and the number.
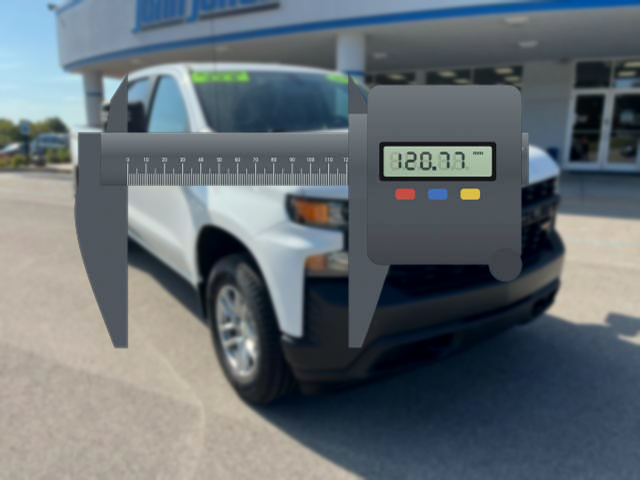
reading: mm 120.77
